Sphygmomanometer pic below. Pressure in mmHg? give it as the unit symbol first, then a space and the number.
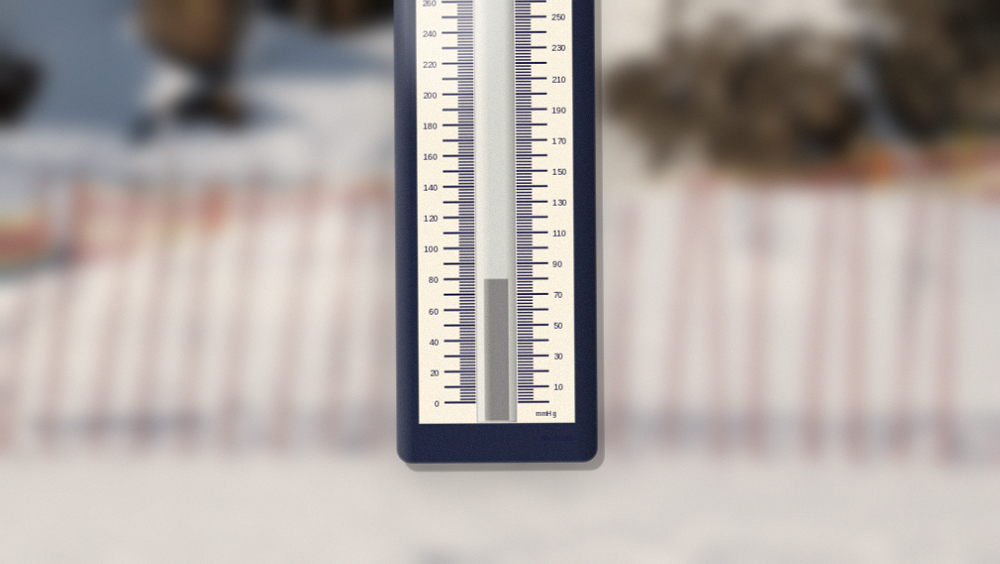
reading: mmHg 80
